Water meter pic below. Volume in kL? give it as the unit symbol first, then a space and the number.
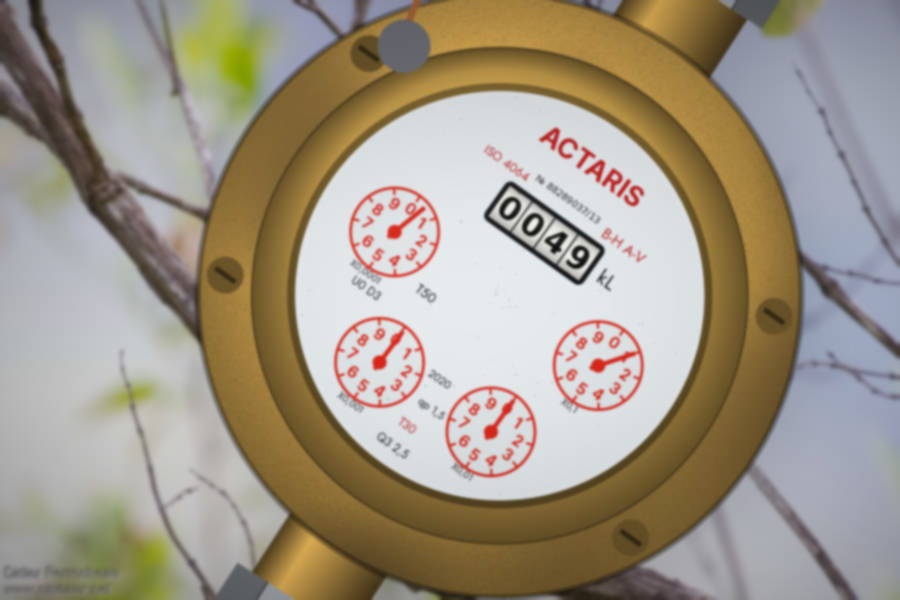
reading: kL 49.1000
